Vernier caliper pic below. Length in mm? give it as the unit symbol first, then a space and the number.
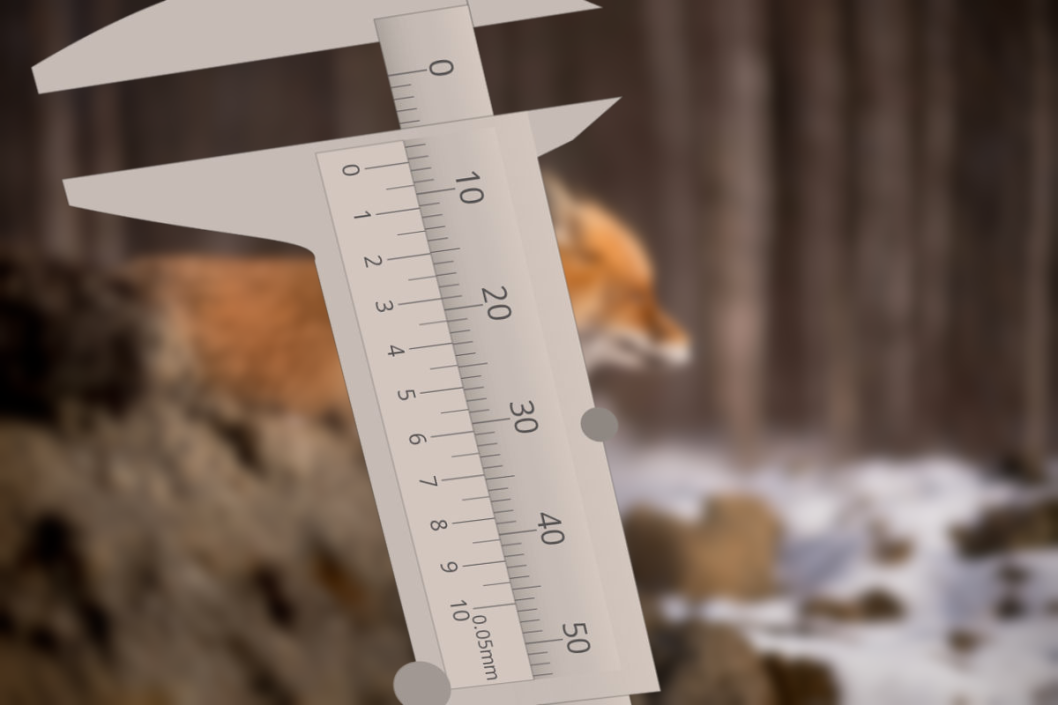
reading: mm 7.3
